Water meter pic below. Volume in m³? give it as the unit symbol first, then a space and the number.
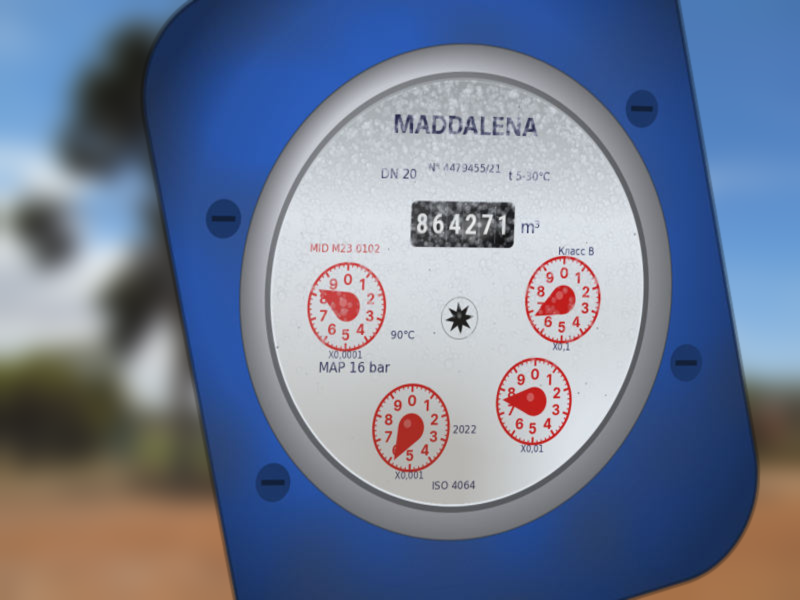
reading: m³ 864271.6758
